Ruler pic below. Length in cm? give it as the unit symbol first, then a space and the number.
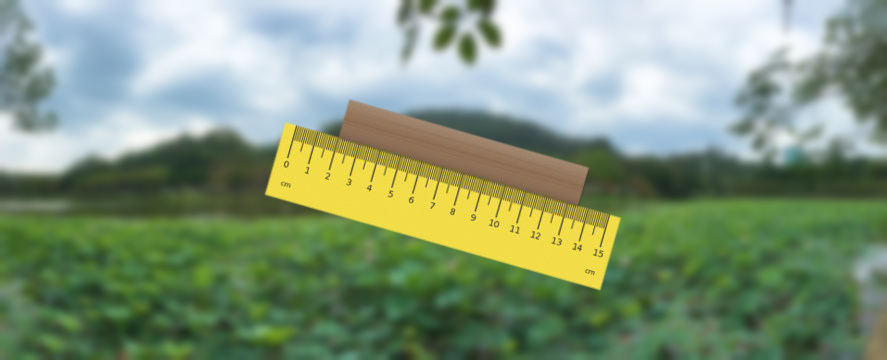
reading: cm 11.5
